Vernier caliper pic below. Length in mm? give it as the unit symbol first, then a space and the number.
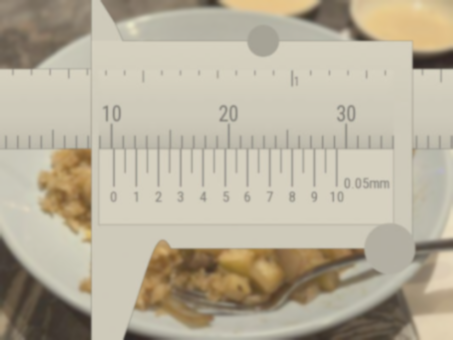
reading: mm 10.2
